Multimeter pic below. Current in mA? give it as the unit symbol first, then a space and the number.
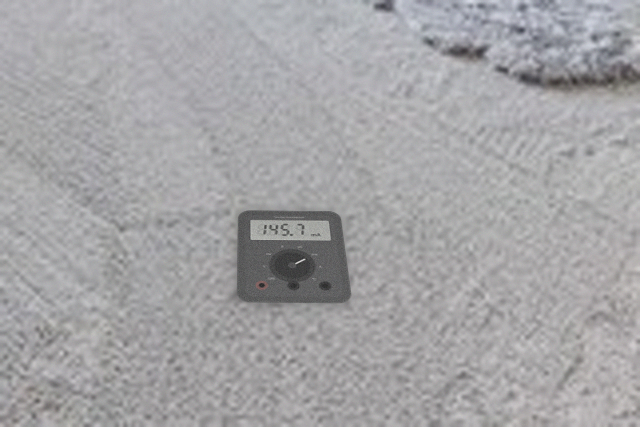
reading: mA 145.7
